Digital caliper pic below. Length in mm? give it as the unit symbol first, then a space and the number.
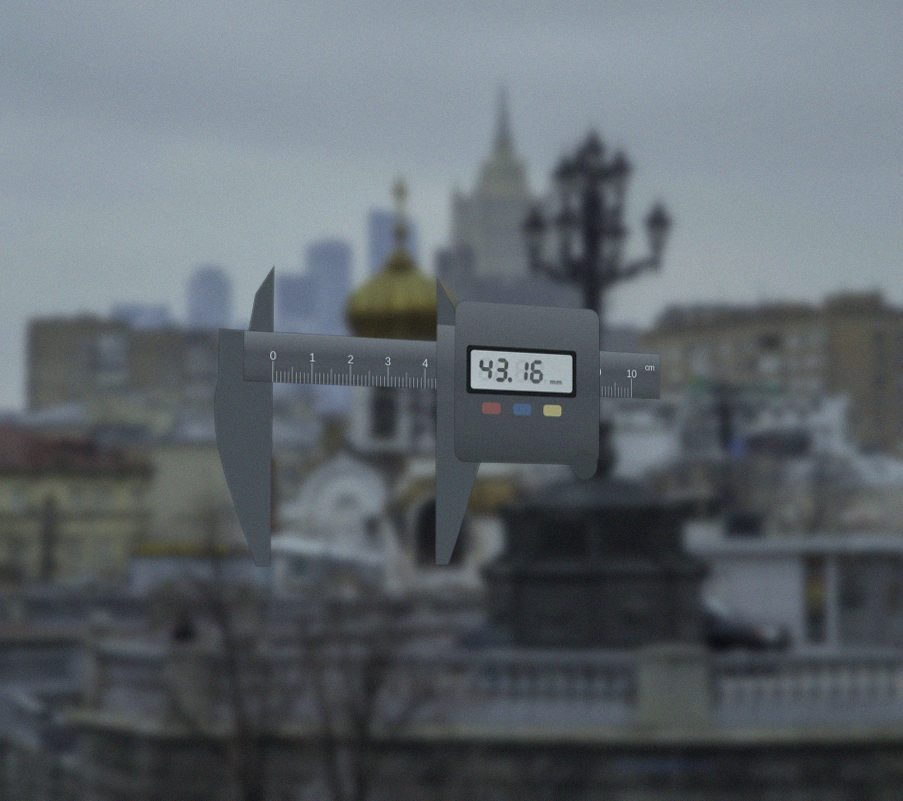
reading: mm 43.16
